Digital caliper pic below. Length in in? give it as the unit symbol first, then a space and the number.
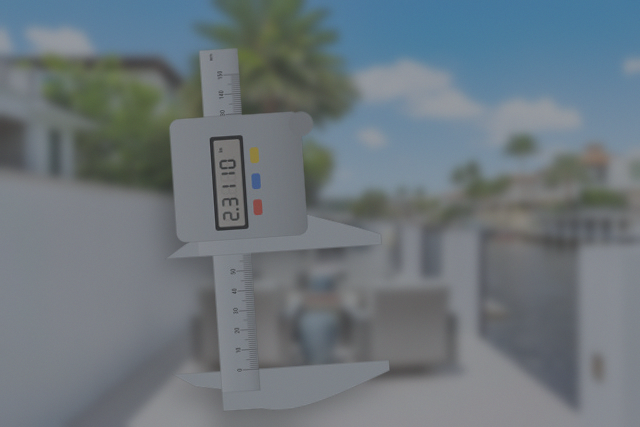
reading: in 2.3110
